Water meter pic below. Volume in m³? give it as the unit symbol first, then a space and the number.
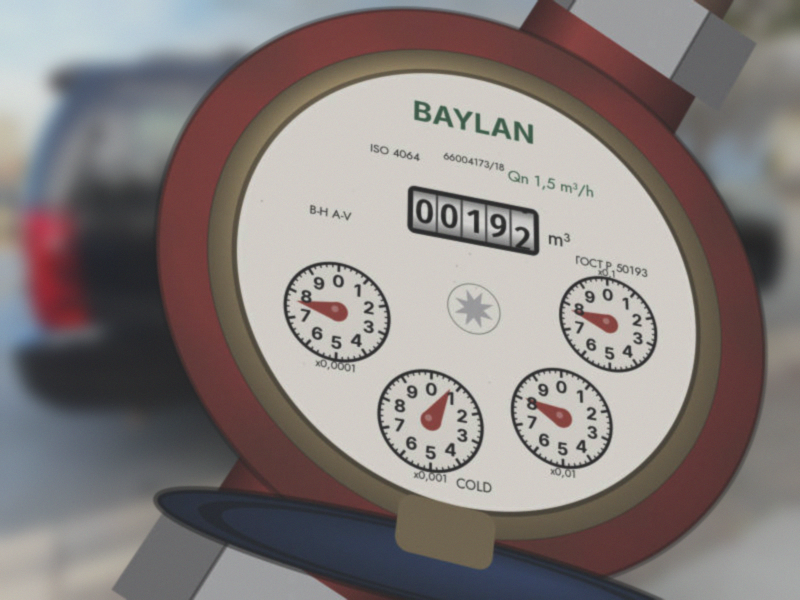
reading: m³ 191.7807
